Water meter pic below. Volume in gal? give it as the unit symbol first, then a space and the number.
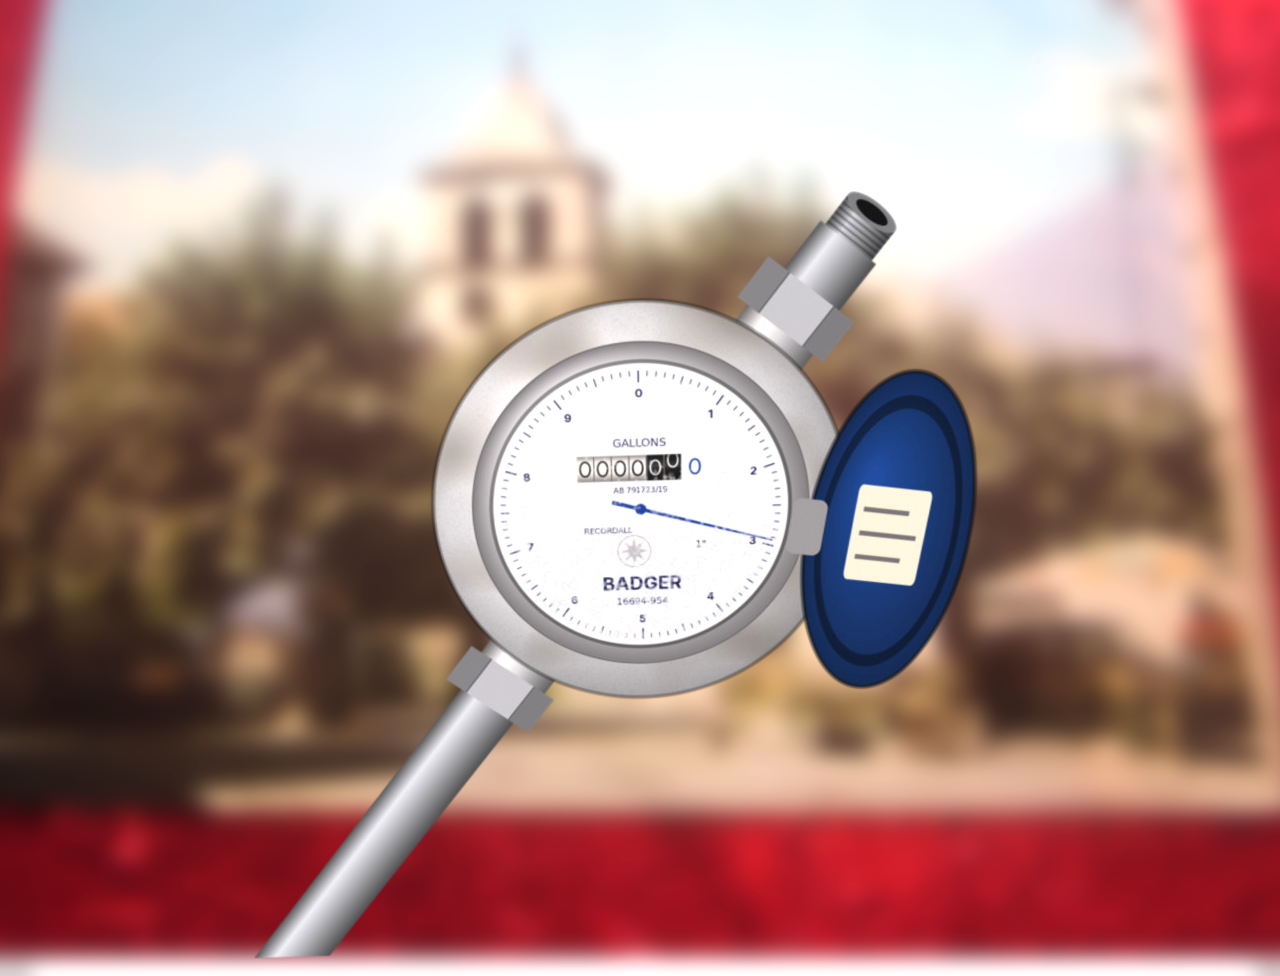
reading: gal 2.9
